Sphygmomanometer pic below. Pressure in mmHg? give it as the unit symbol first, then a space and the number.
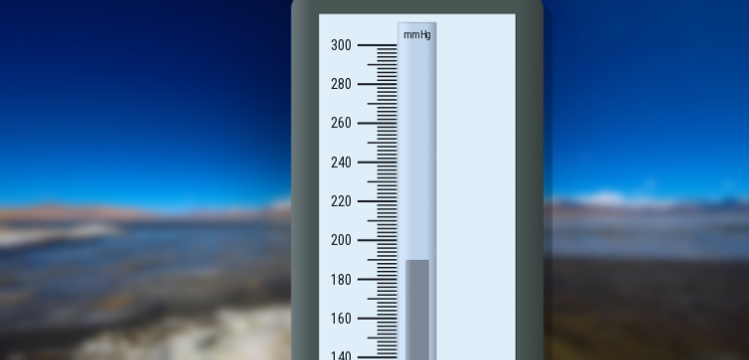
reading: mmHg 190
